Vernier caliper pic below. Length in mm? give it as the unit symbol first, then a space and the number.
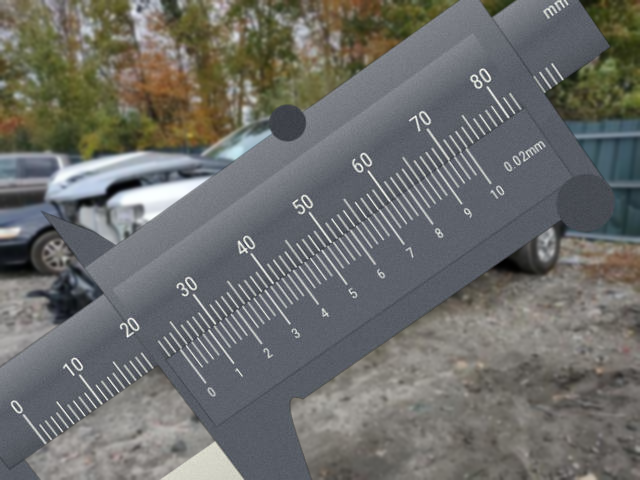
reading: mm 23.8
